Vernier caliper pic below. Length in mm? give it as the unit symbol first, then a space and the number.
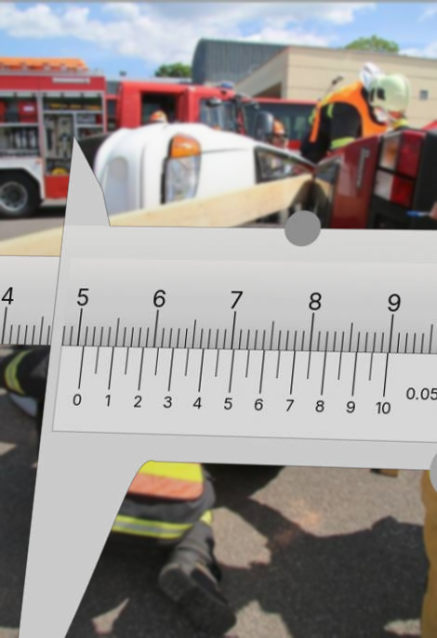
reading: mm 50.8
